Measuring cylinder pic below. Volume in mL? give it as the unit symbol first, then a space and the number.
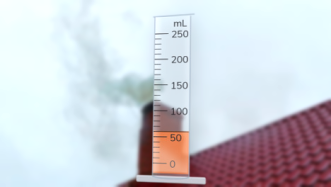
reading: mL 60
